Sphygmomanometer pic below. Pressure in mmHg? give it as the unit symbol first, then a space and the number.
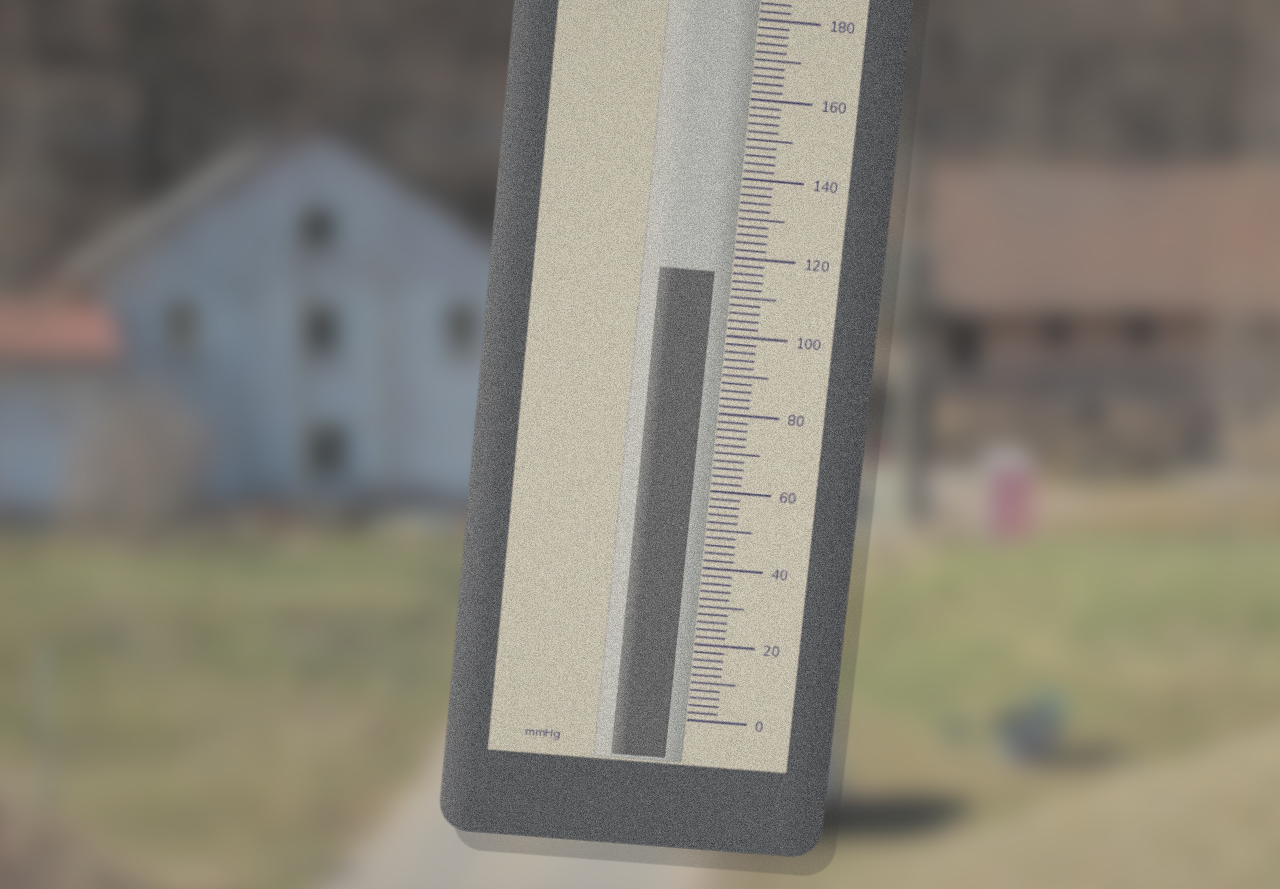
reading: mmHg 116
